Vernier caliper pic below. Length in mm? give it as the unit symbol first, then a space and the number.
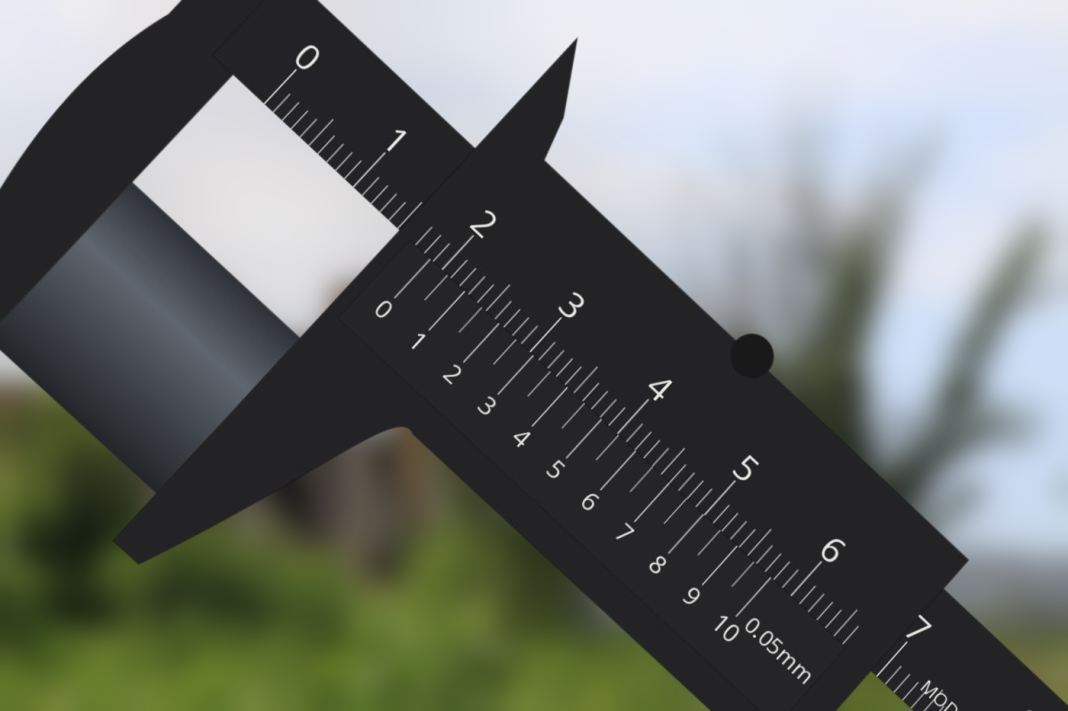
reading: mm 18.7
